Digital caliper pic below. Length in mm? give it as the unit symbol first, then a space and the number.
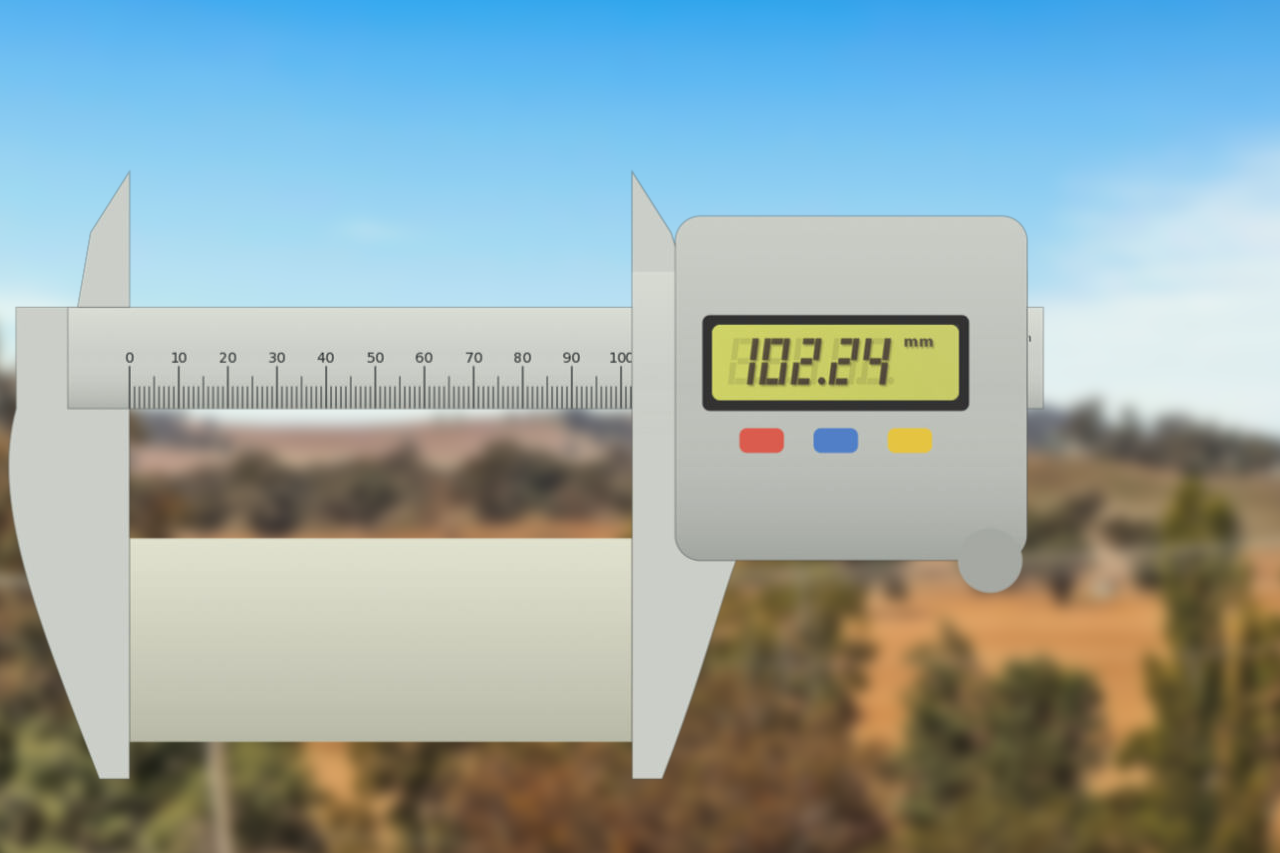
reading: mm 102.24
